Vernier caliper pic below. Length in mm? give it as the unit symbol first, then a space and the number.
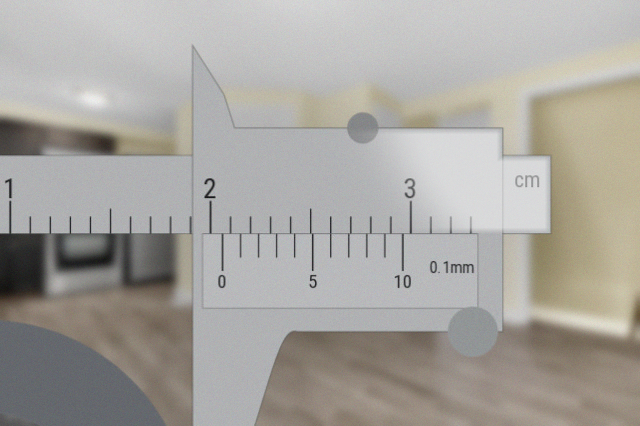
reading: mm 20.6
